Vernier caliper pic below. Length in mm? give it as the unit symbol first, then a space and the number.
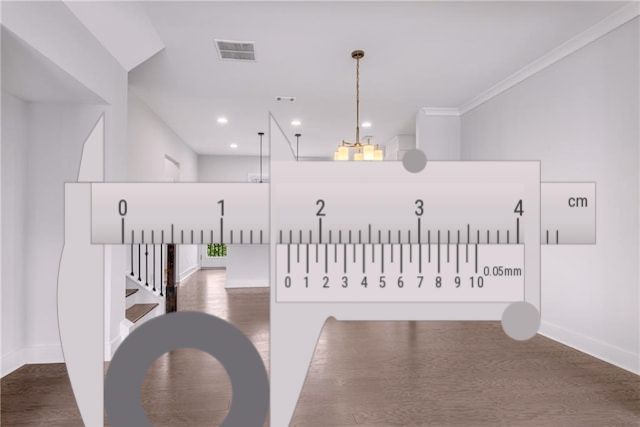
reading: mm 16.8
